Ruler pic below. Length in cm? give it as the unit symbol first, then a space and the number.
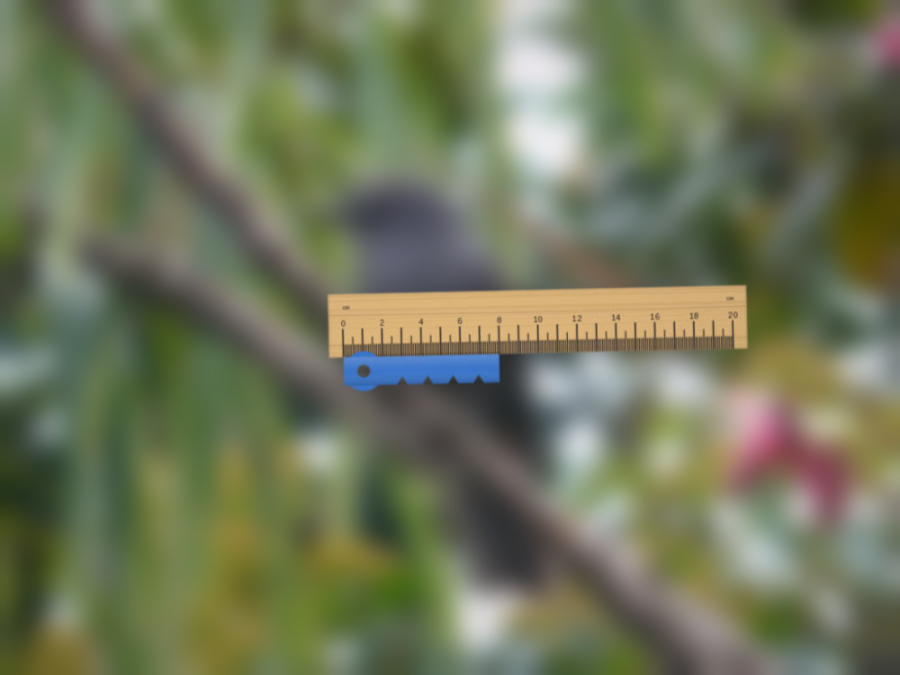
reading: cm 8
